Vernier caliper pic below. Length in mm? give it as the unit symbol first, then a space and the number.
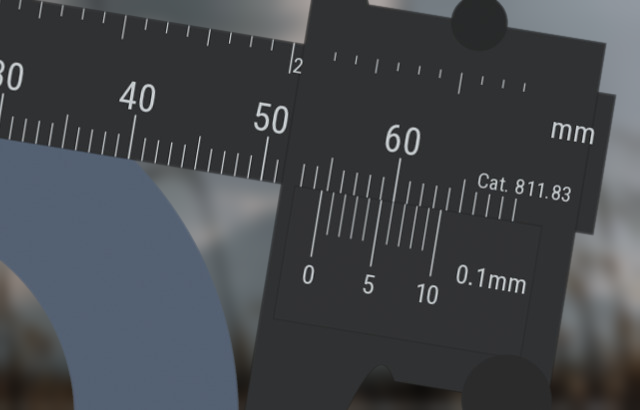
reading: mm 54.6
